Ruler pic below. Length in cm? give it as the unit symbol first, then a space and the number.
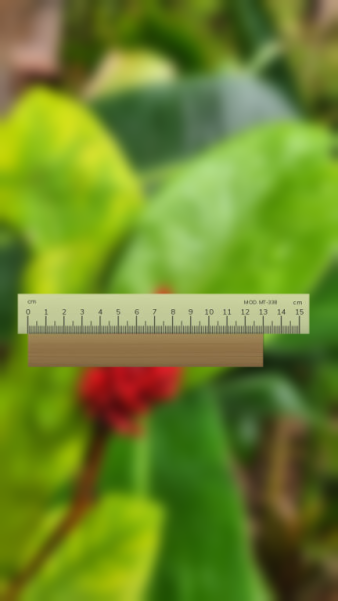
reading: cm 13
